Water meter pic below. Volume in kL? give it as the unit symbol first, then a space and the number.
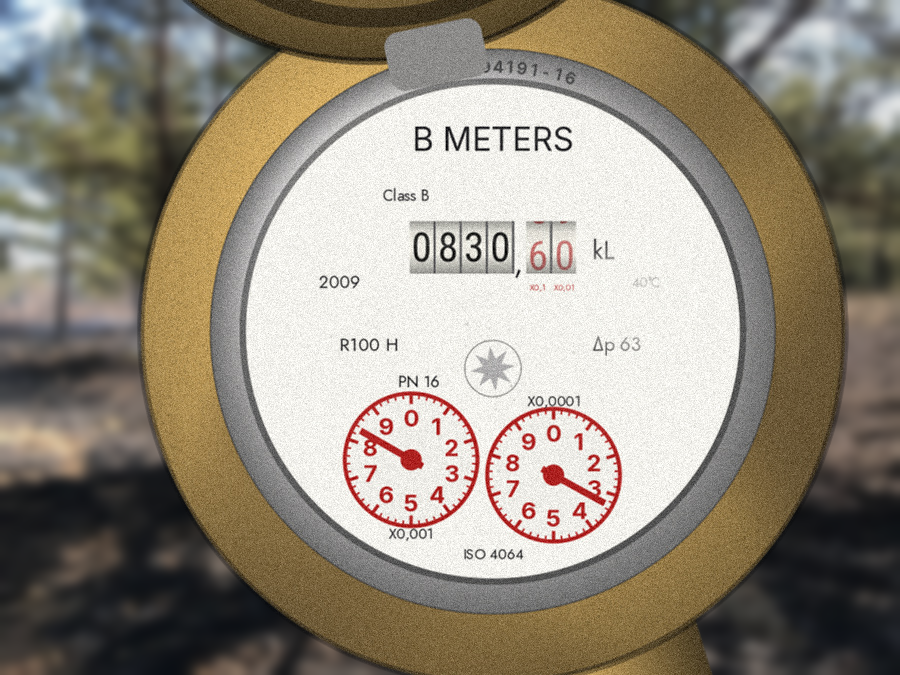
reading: kL 830.5983
